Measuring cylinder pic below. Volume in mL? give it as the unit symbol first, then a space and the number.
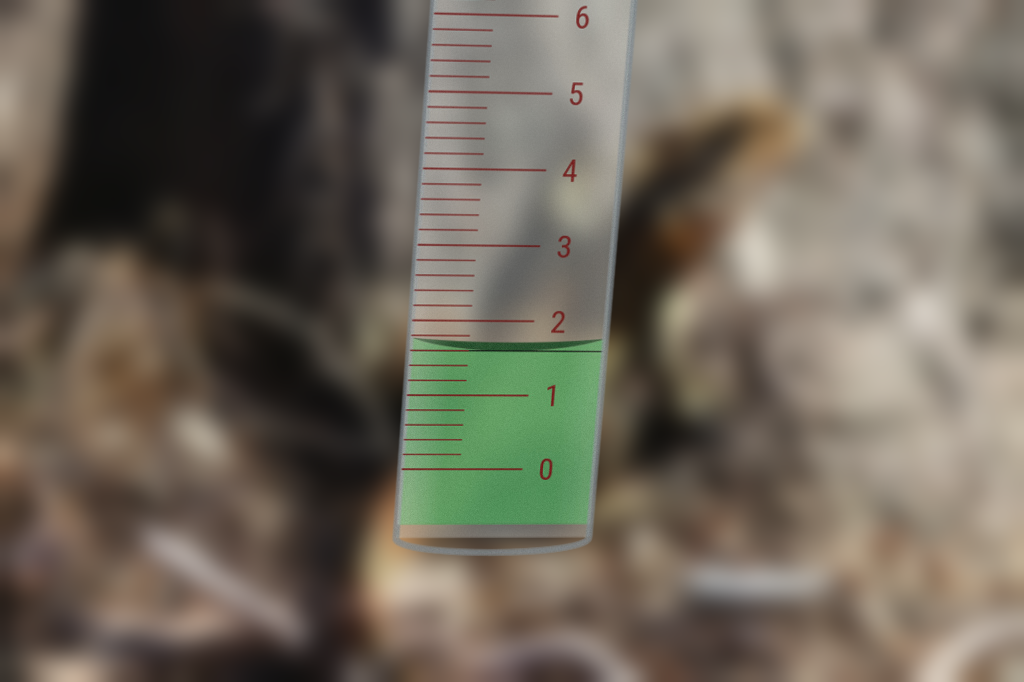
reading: mL 1.6
